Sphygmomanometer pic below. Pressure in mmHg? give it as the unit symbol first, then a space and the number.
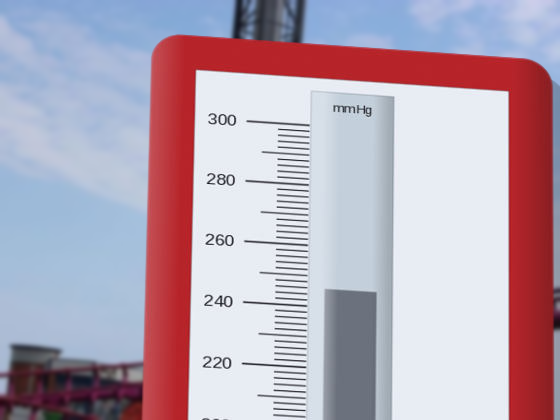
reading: mmHg 246
